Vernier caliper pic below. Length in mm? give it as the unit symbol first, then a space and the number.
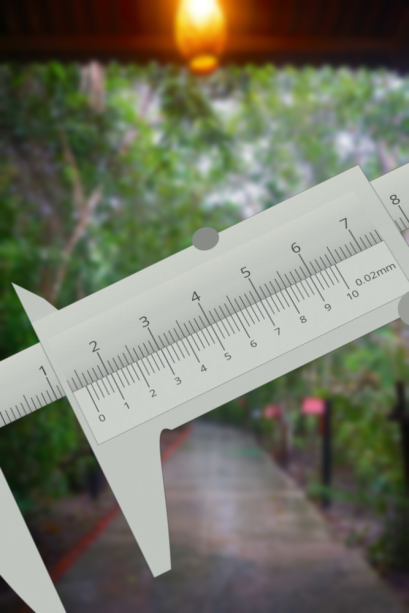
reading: mm 15.6
